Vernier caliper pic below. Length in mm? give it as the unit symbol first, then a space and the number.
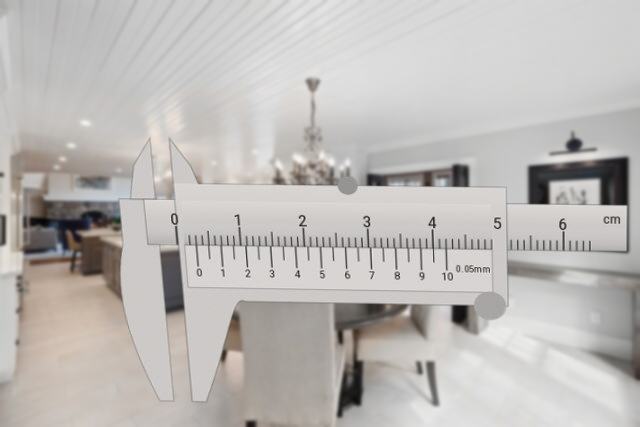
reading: mm 3.0
